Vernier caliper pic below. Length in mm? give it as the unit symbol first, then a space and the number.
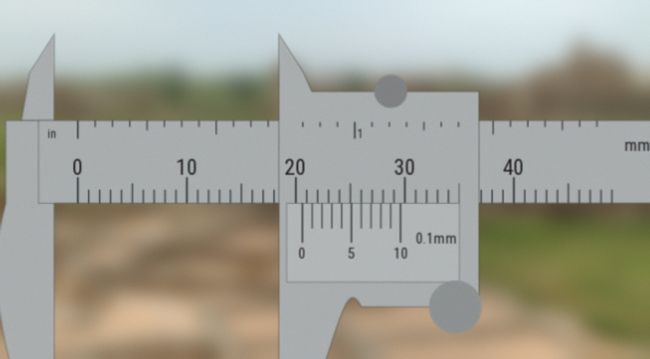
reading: mm 20.6
